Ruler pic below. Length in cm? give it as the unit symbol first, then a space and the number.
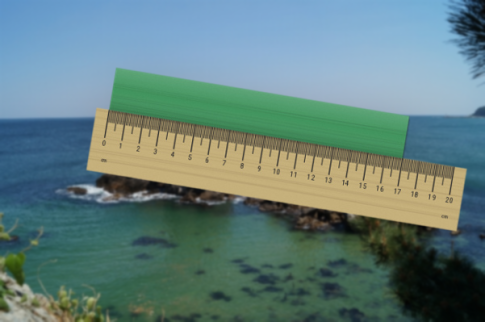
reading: cm 17
